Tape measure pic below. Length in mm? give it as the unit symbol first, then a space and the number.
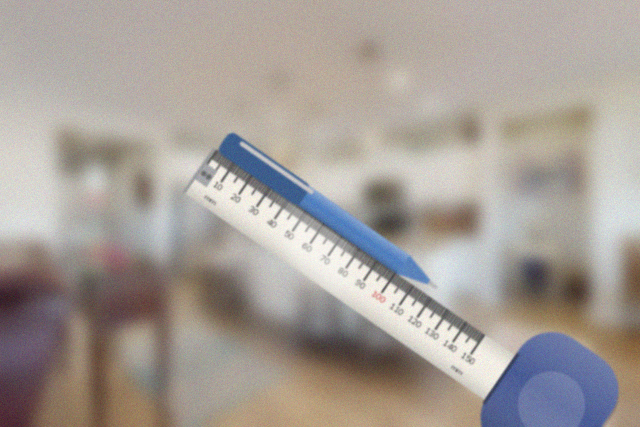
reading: mm 120
